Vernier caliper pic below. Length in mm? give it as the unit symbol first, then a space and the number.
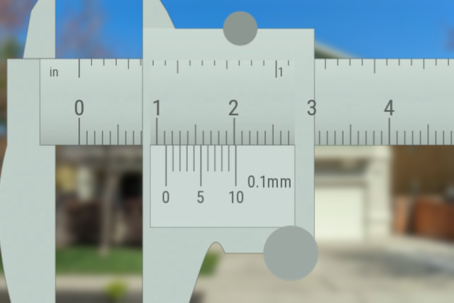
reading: mm 11.2
